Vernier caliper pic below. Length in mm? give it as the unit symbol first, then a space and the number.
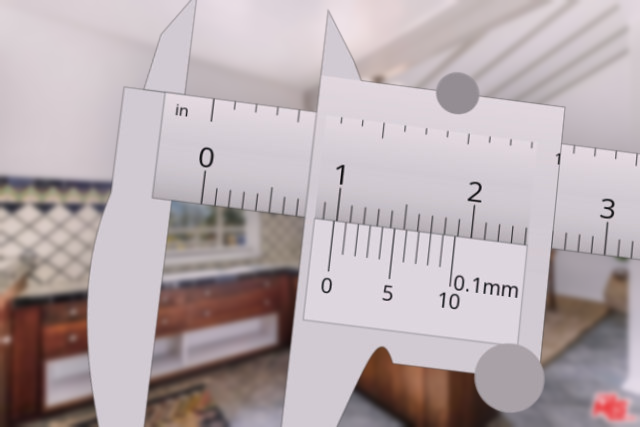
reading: mm 9.8
